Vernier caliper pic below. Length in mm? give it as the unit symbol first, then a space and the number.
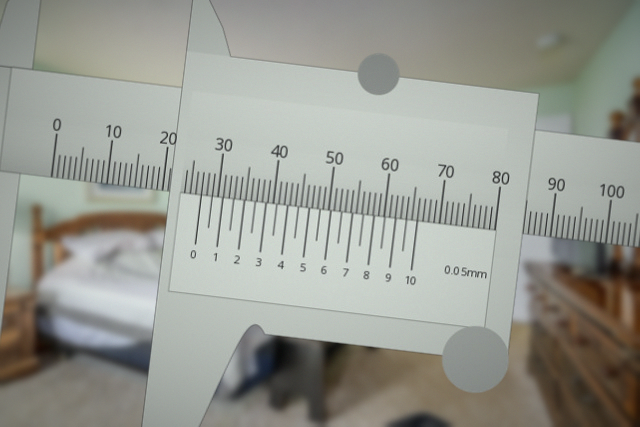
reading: mm 27.0
